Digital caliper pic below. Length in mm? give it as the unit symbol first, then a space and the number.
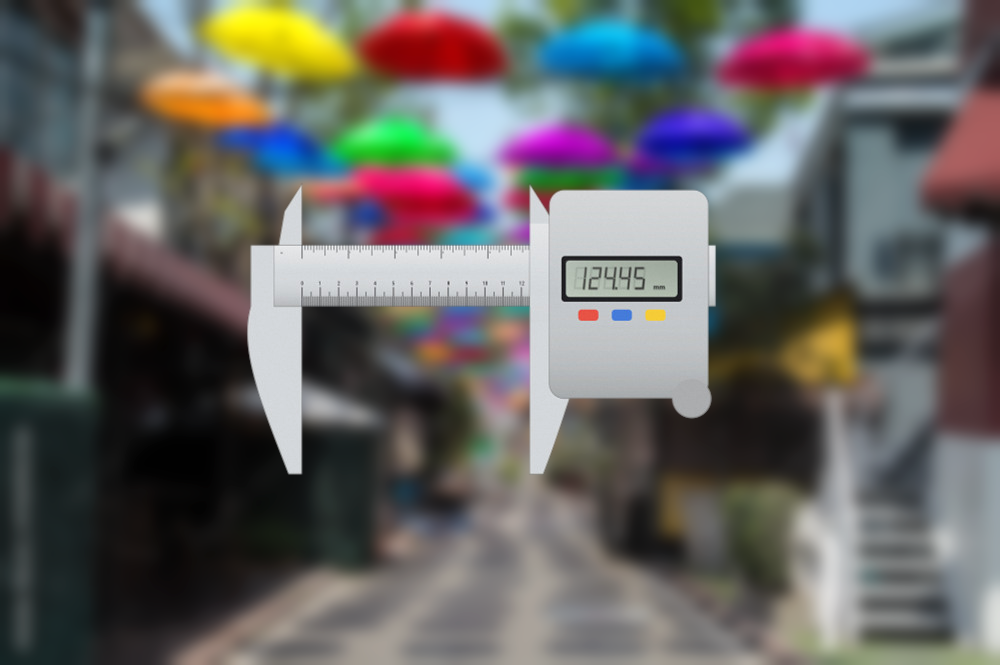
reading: mm 124.45
